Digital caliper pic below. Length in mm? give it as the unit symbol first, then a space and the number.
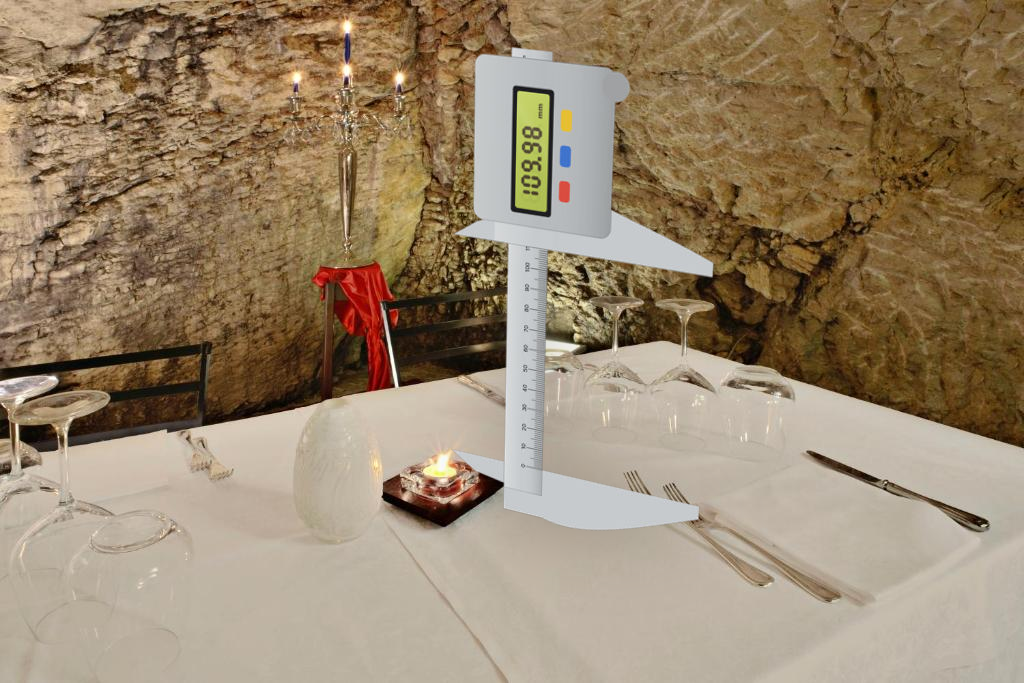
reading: mm 109.98
